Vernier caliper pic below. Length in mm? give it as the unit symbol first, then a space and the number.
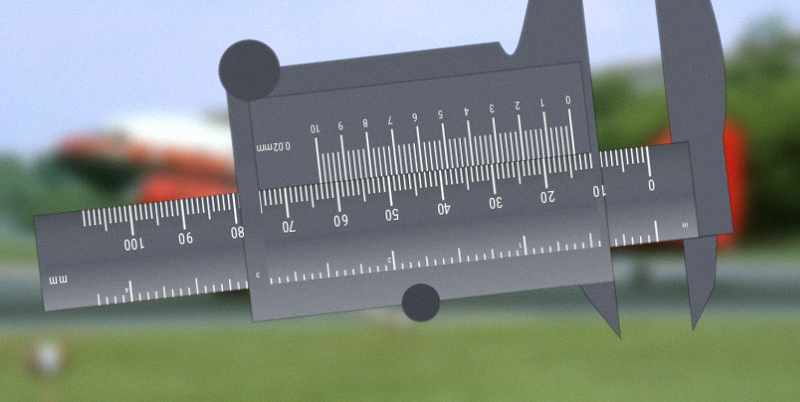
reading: mm 14.0
